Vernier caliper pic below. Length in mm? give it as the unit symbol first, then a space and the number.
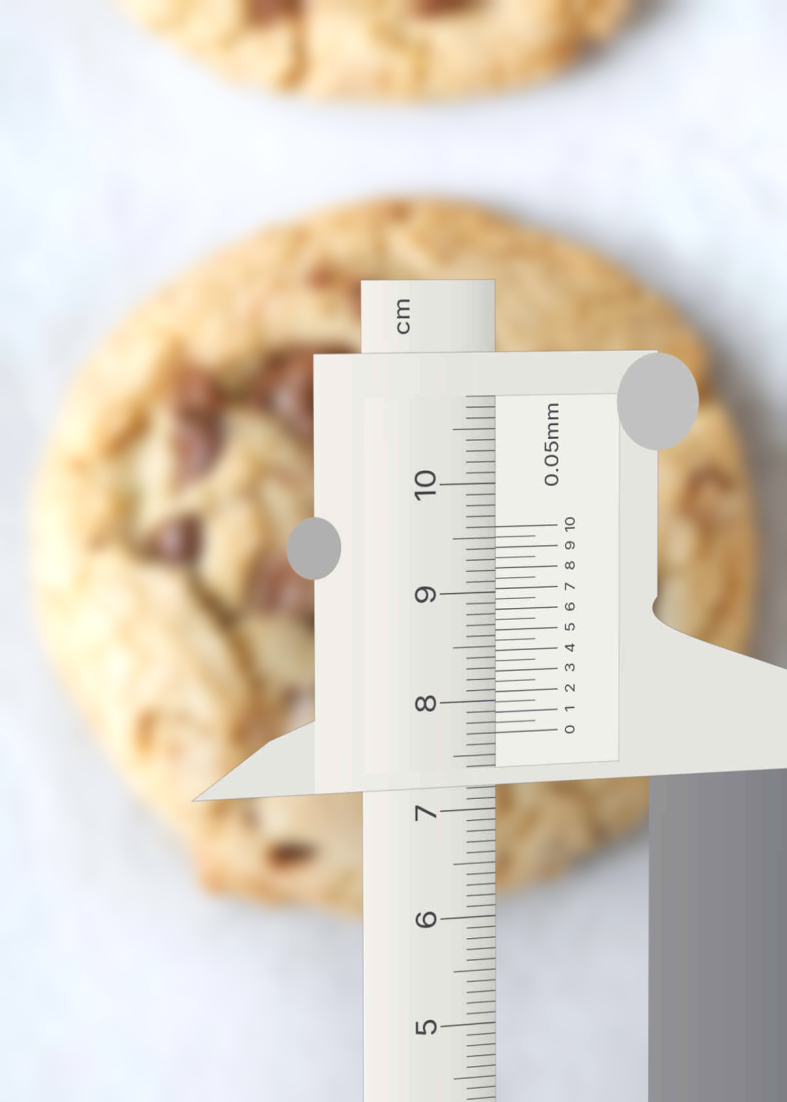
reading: mm 77.0
